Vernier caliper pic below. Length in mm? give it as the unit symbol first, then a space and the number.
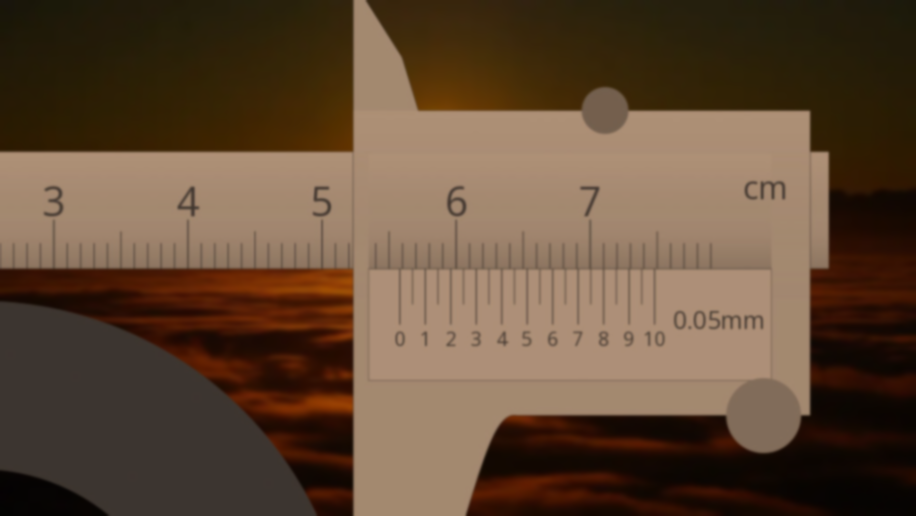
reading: mm 55.8
